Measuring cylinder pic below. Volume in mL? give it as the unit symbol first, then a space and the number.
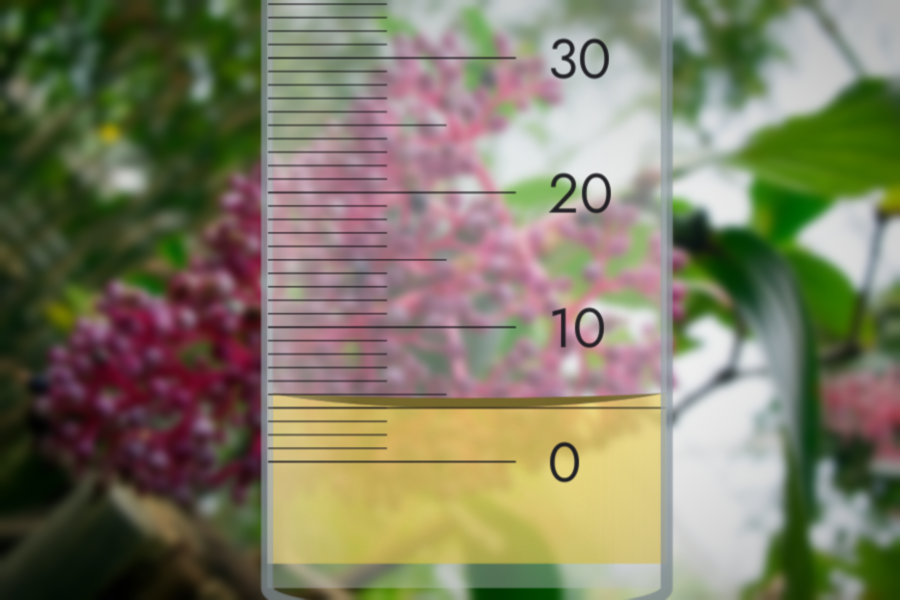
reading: mL 4
